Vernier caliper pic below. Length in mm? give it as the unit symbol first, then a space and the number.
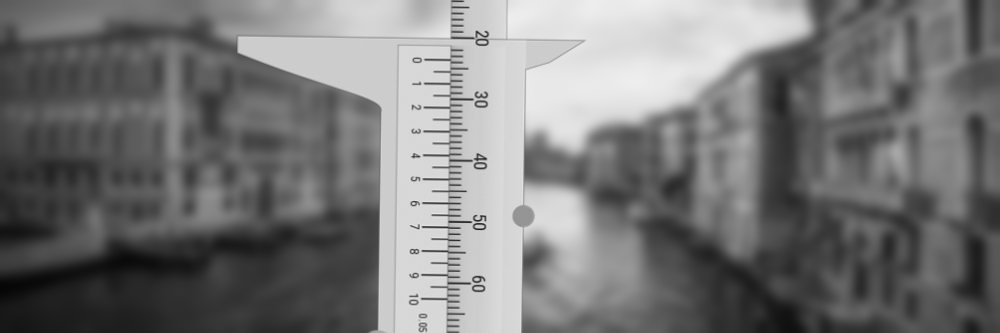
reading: mm 23.6
